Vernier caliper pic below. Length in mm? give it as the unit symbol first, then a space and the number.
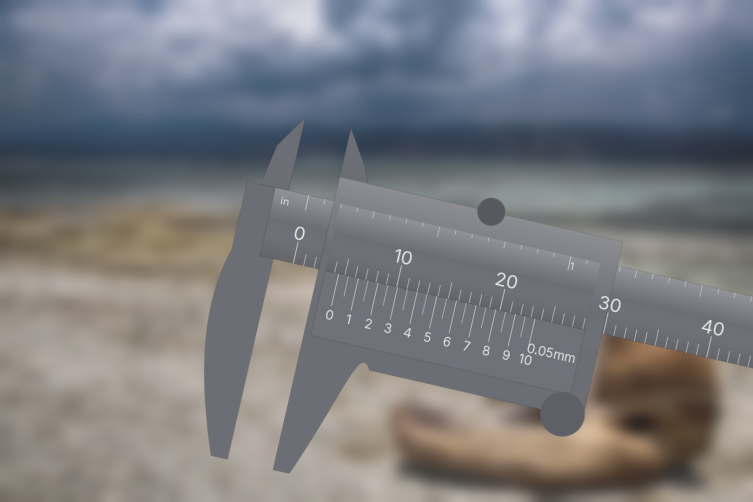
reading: mm 4.4
